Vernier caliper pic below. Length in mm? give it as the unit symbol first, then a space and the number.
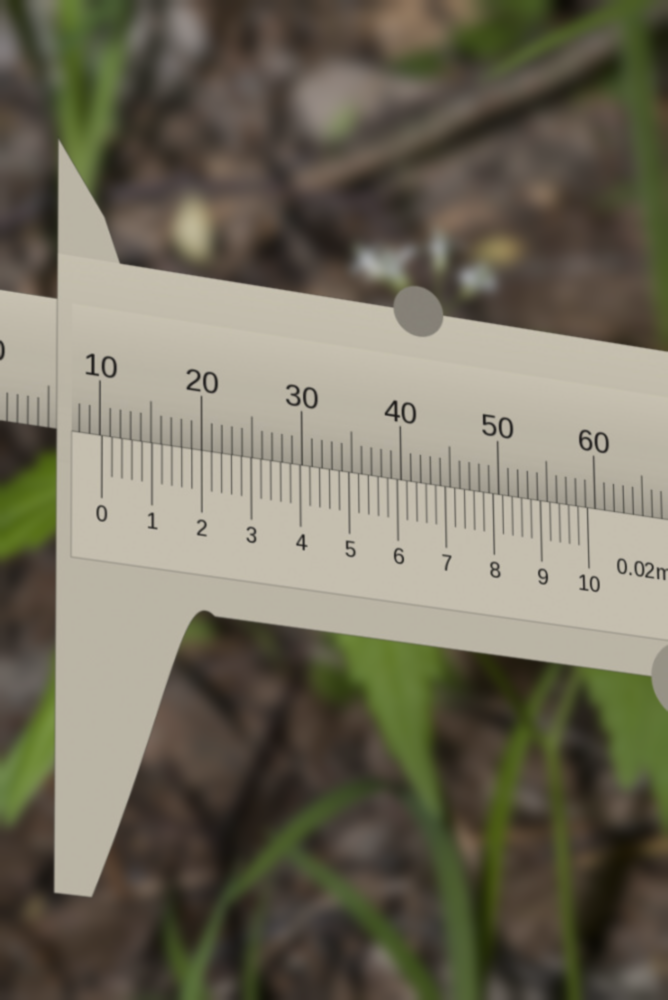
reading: mm 10.2
